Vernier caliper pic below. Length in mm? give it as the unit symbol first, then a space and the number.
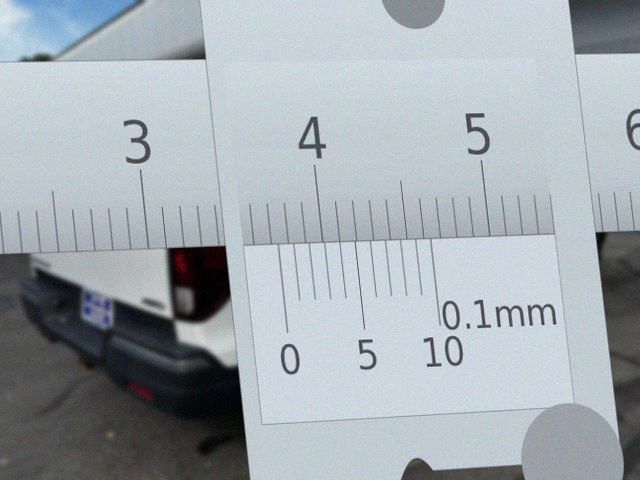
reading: mm 37.4
